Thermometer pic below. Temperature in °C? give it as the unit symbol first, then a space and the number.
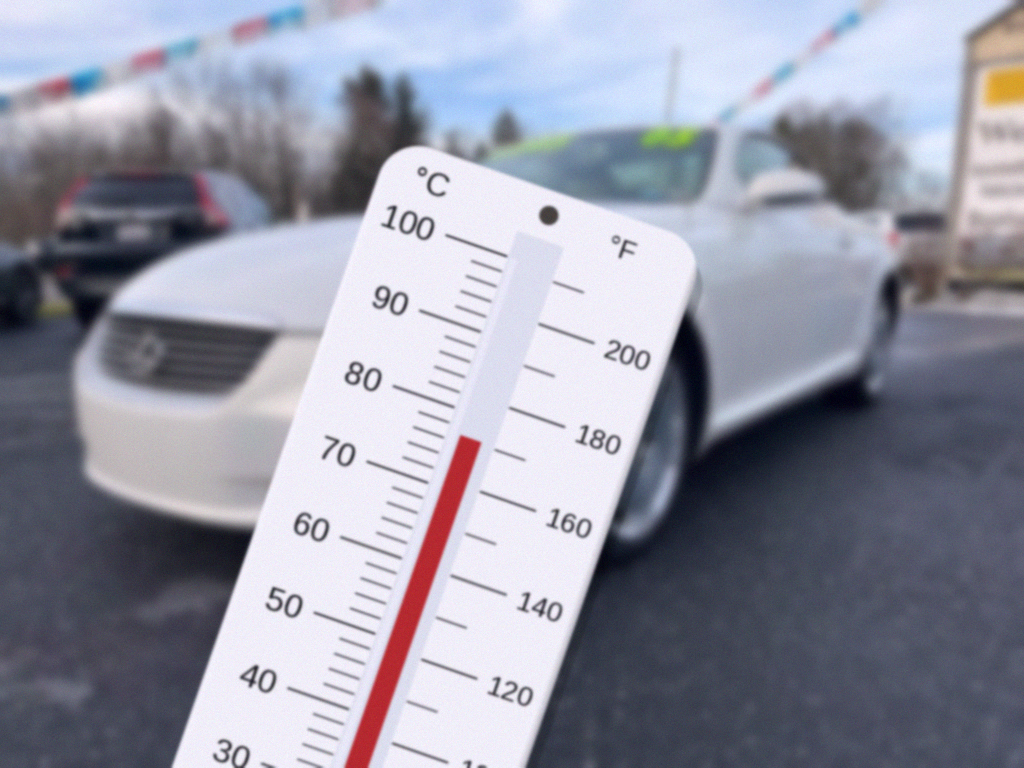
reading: °C 77
